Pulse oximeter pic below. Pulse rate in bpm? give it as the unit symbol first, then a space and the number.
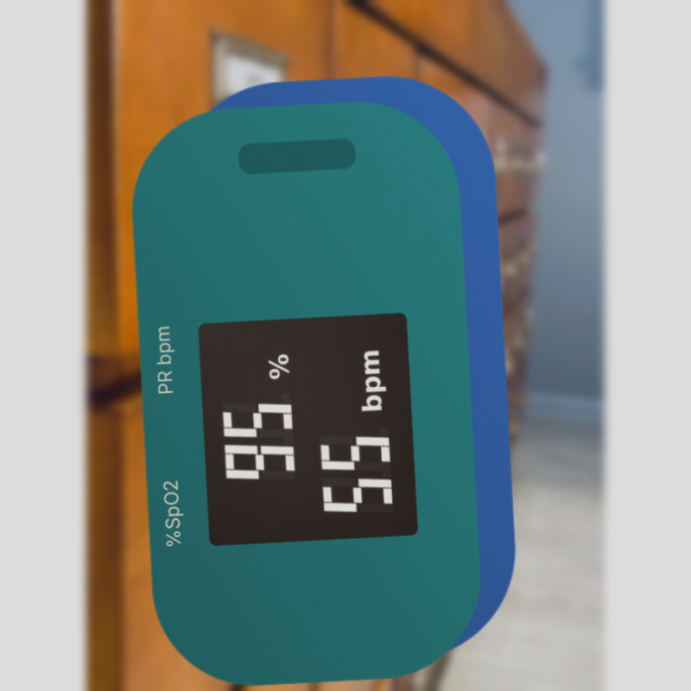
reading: bpm 55
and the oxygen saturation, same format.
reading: % 95
